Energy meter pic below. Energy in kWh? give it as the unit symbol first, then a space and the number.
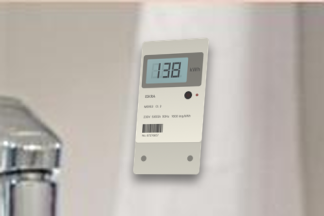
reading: kWh 138
